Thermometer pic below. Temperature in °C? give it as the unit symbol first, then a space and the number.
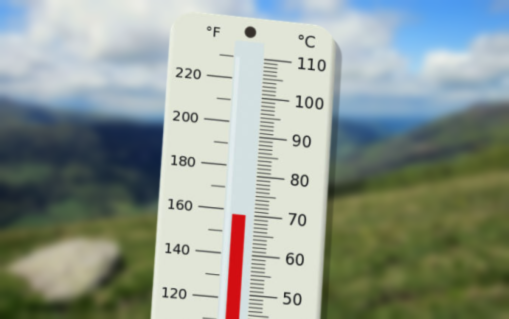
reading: °C 70
